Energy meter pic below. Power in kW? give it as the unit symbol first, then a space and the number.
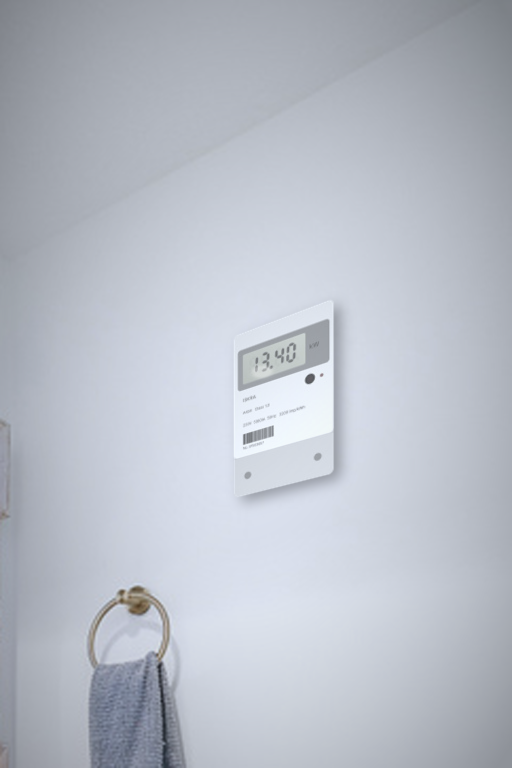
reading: kW 13.40
